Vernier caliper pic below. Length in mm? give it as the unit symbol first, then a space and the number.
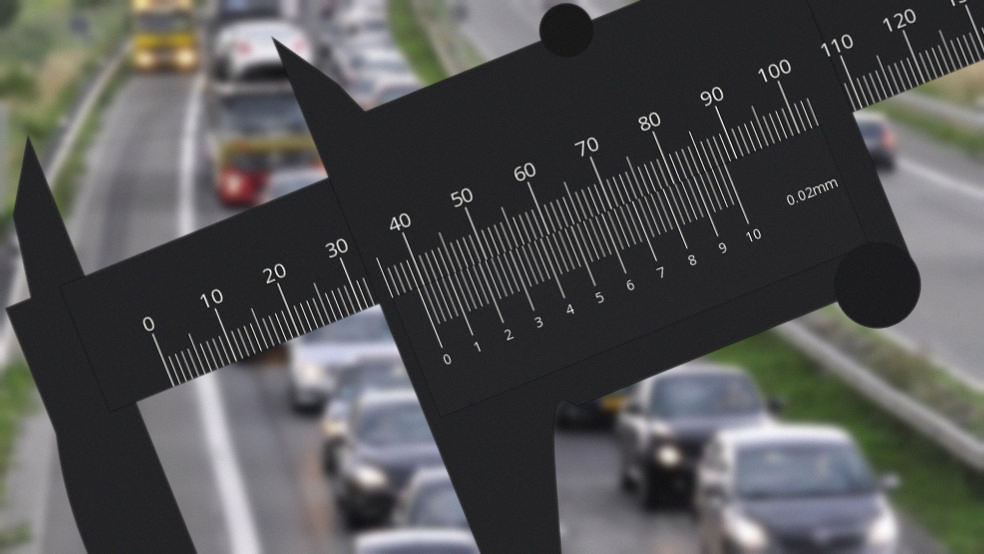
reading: mm 39.0
